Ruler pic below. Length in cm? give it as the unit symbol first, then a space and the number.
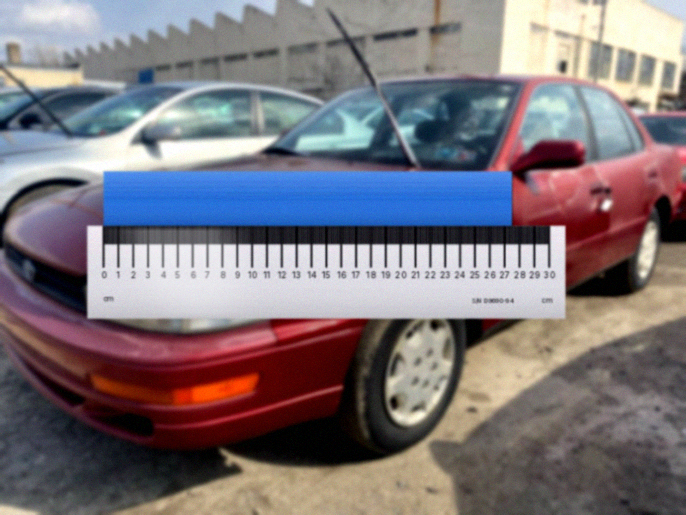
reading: cm 27.5
